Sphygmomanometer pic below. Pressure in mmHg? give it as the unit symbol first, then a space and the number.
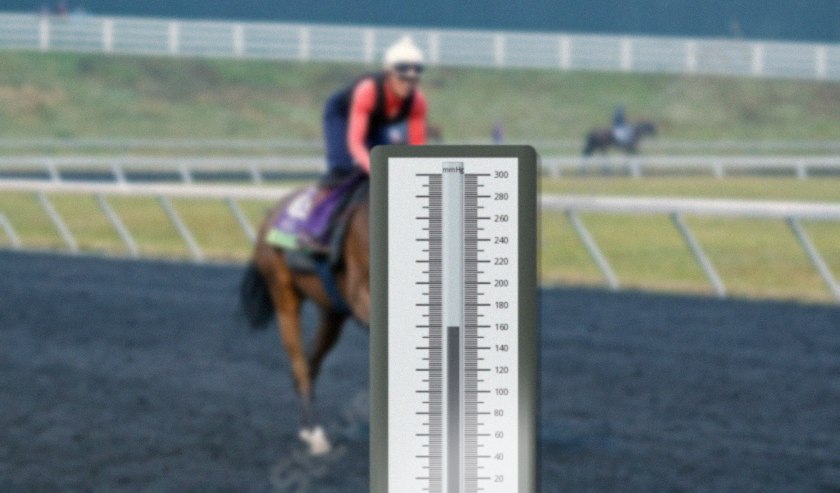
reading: mmHg 160
